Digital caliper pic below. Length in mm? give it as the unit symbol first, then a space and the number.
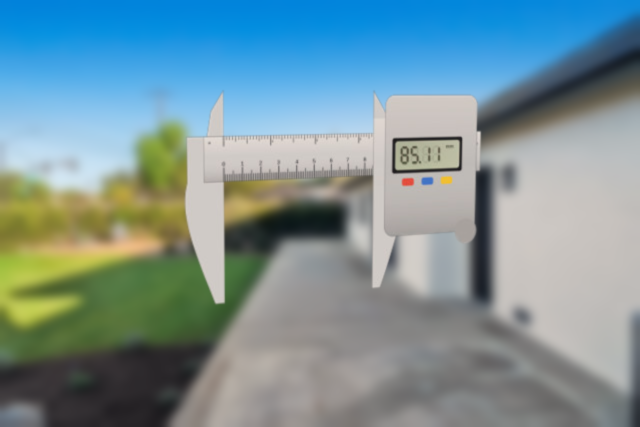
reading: mm 85.11
